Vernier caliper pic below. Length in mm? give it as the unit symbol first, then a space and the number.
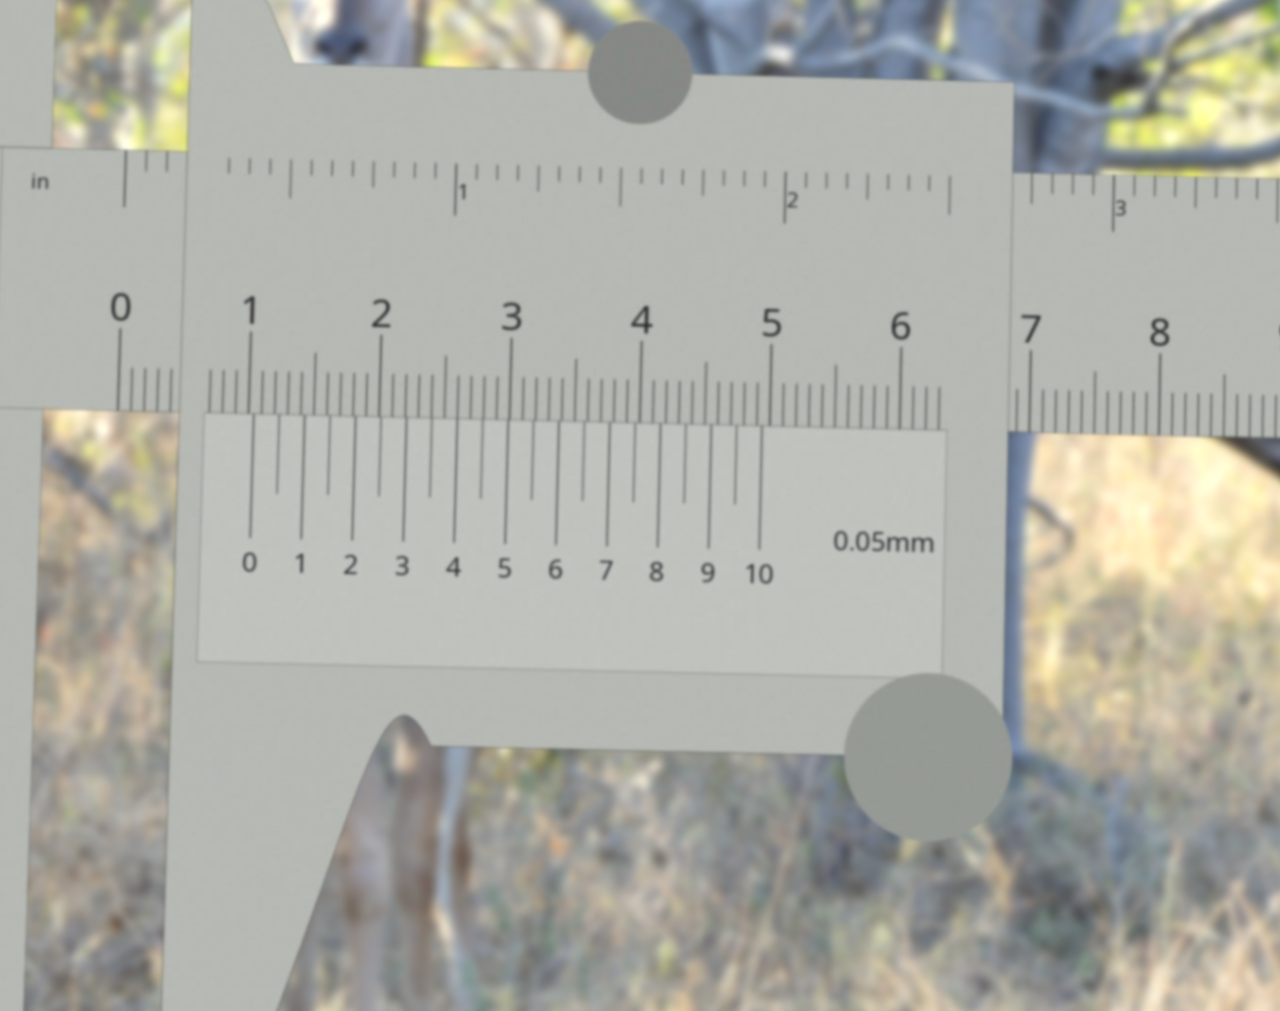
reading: mm 10.4
